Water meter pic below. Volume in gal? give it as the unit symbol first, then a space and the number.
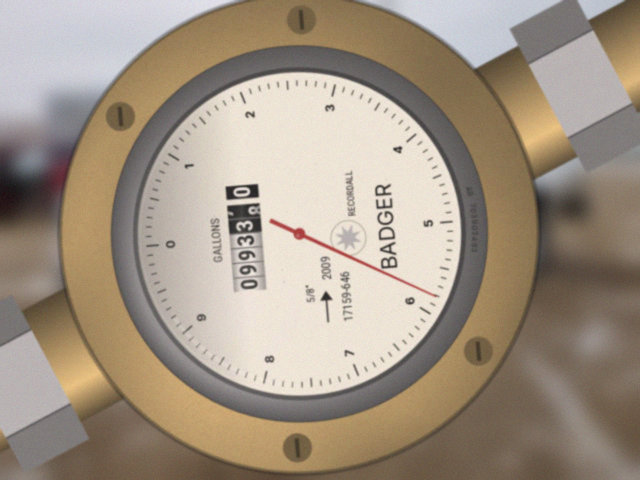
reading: gal 993375.8
